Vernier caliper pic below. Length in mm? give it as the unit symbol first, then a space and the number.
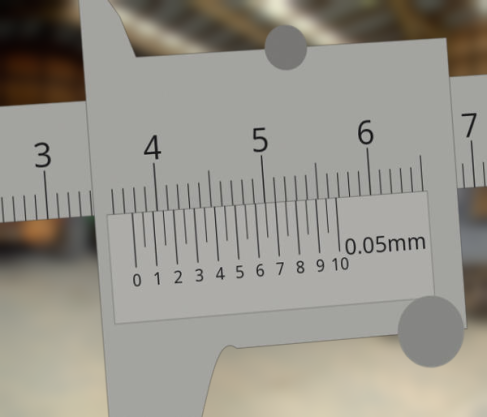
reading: mm 37.7
